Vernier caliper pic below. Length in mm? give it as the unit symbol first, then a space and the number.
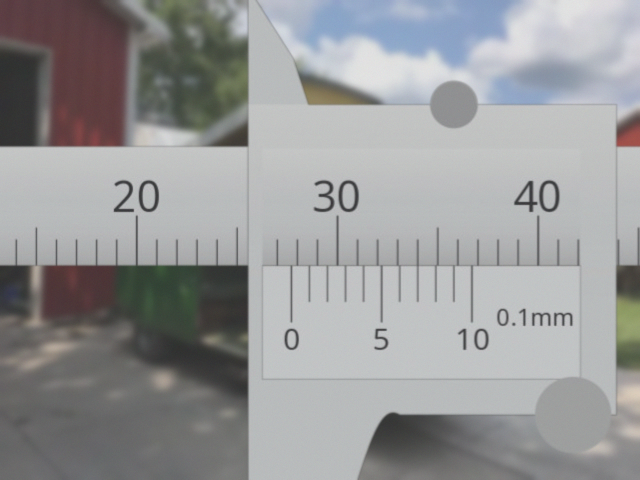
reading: mm 27.7
